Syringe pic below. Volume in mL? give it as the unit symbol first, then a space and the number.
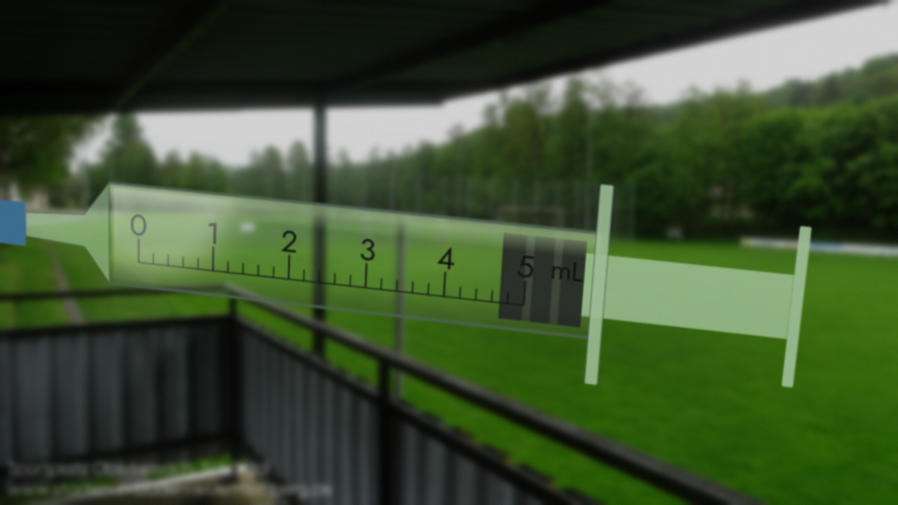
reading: mL 4.7
